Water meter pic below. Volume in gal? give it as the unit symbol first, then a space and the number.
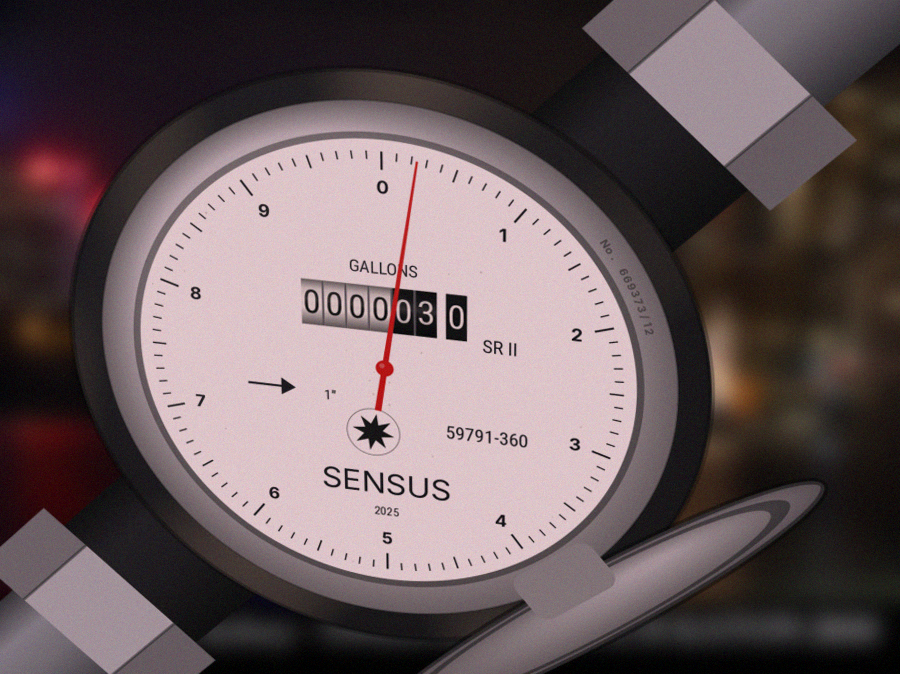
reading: gal 30.2
